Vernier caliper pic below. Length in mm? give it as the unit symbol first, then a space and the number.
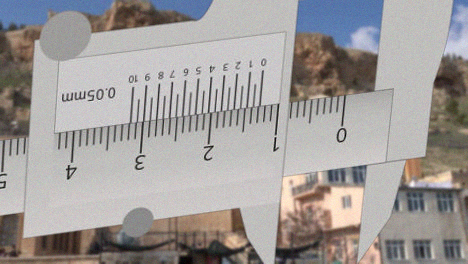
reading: mm 12.8
